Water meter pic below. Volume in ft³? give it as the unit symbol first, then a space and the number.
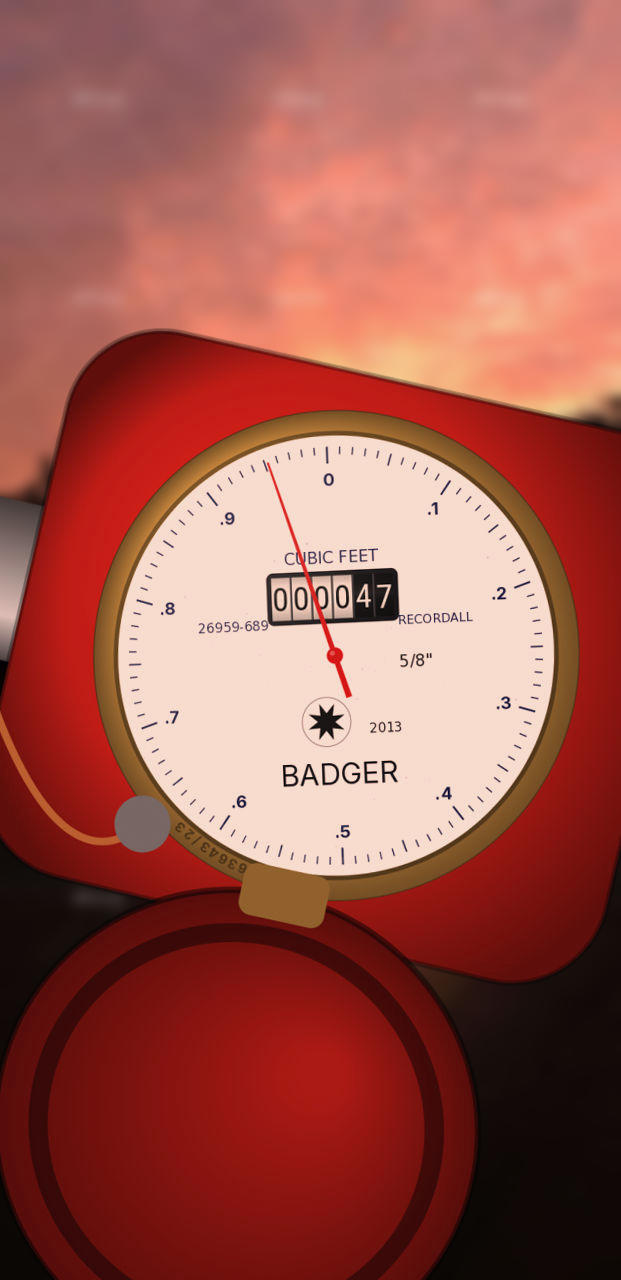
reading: ft³ 46.95
